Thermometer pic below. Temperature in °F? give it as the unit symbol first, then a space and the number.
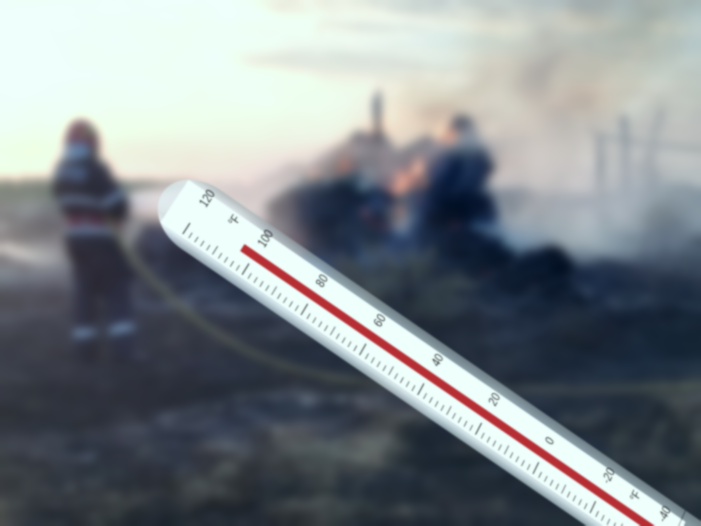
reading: °F 104
